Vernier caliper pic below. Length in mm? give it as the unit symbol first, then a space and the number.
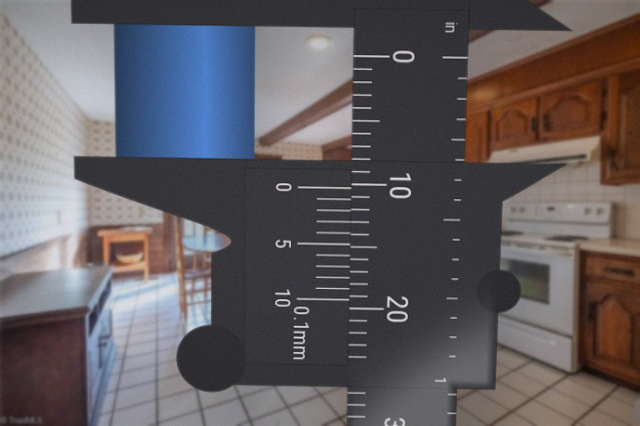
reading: mm 10.3
